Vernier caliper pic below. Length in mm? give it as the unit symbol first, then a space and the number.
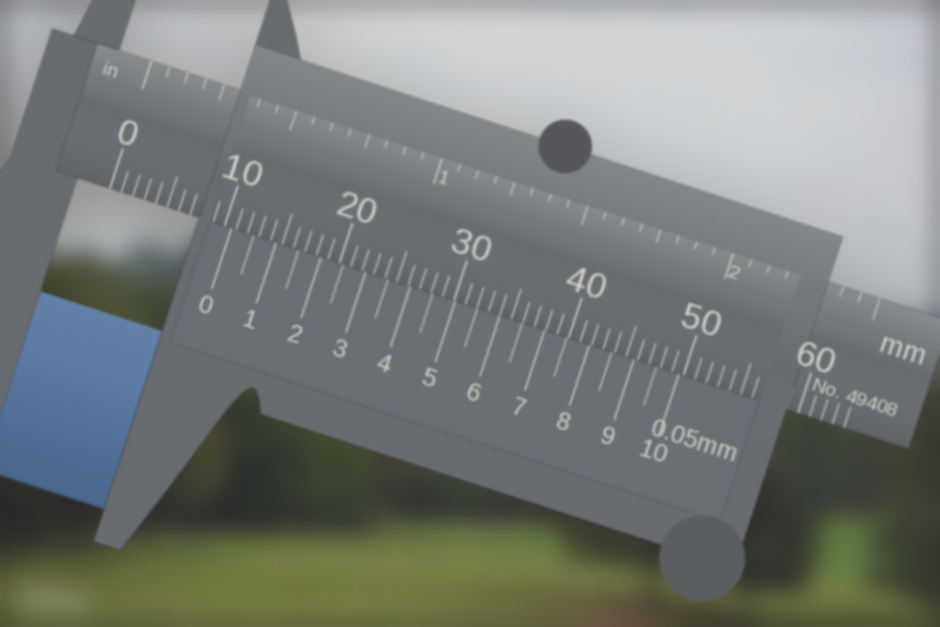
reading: mm 10.6
